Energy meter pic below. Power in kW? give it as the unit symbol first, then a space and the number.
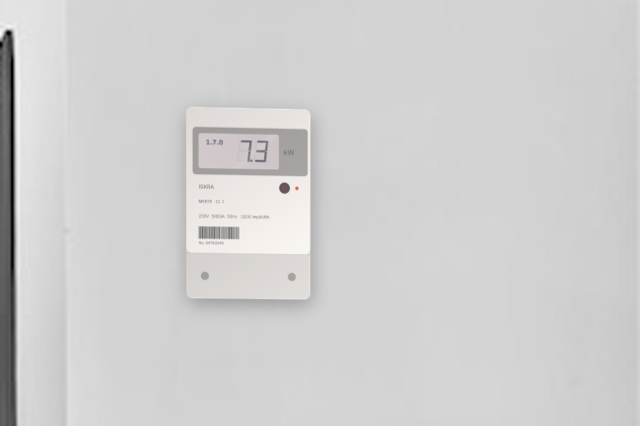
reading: kW 7.3
